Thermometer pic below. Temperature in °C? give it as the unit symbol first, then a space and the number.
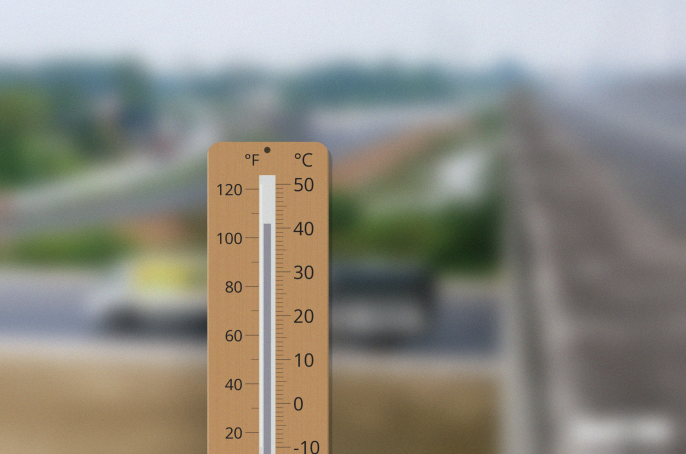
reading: °C 41
